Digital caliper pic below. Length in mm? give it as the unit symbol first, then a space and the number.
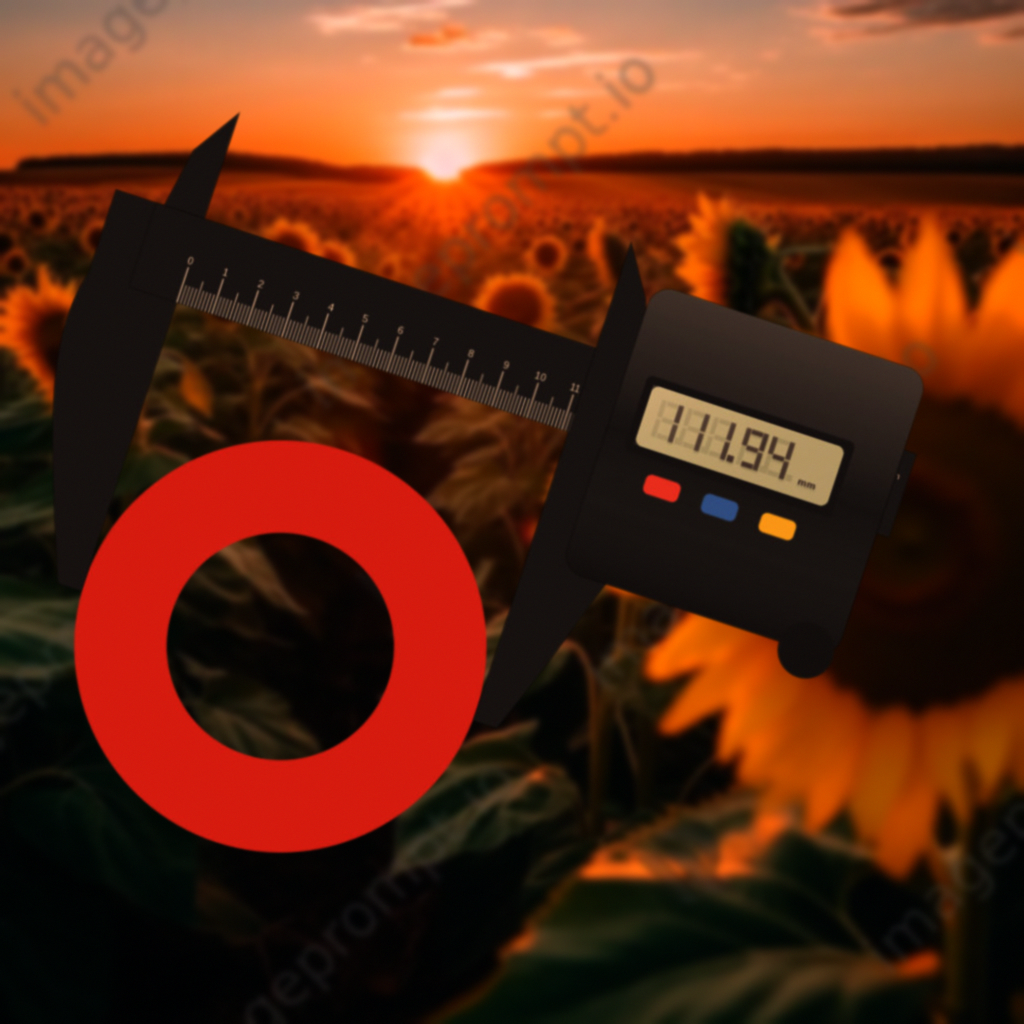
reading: mm 111.94
